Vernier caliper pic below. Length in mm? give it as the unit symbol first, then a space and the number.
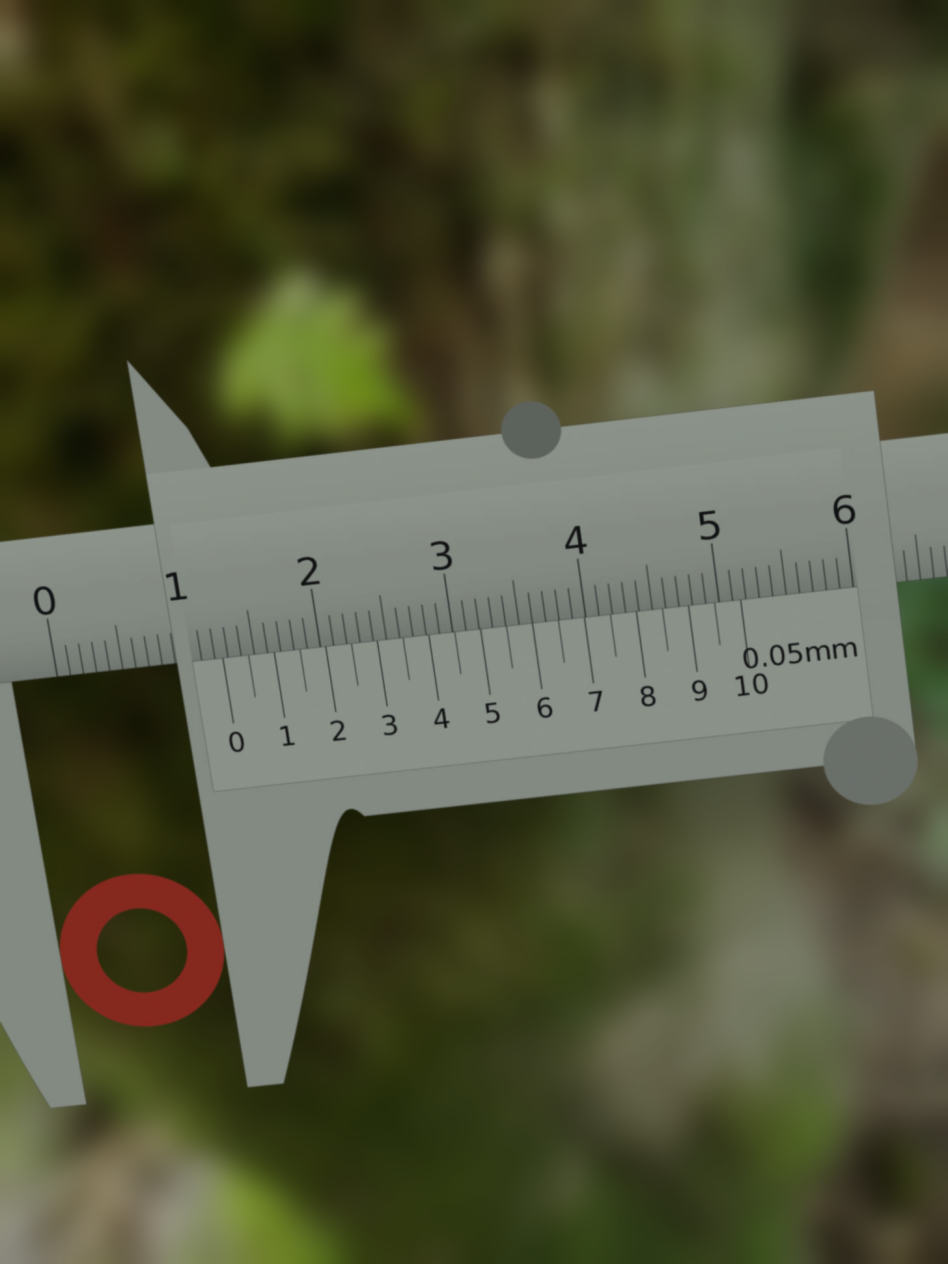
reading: mm 12.6
